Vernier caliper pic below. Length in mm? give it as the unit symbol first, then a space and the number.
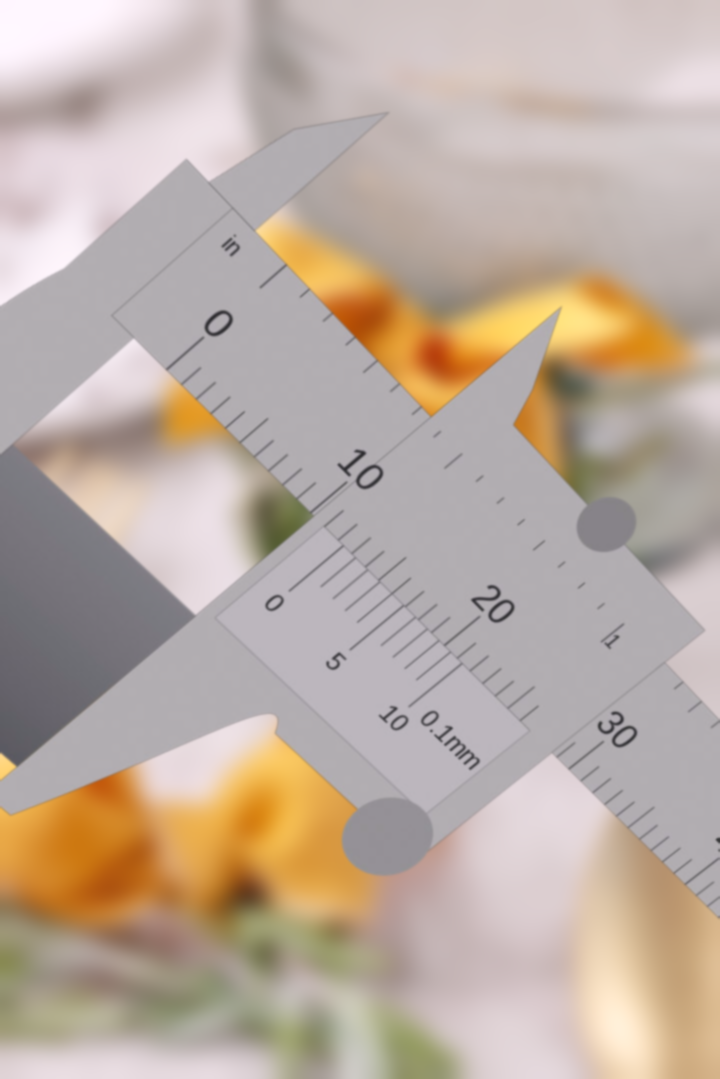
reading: mm 12.4
